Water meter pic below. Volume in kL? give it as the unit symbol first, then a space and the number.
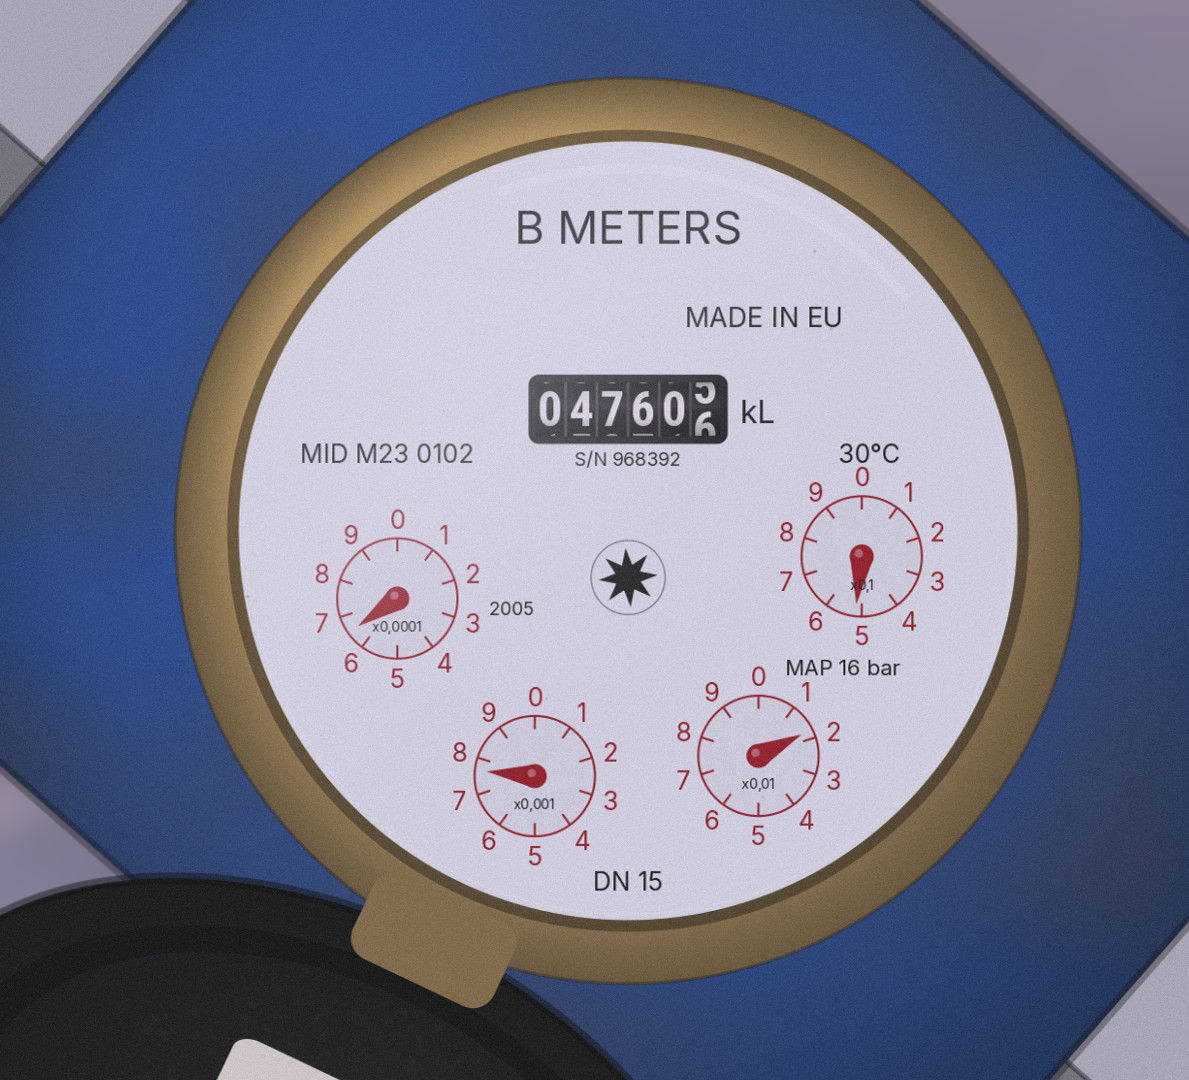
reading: kL 47605.5176
